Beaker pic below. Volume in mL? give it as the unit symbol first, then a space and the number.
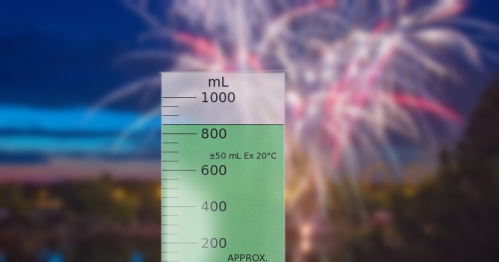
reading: mL 850
